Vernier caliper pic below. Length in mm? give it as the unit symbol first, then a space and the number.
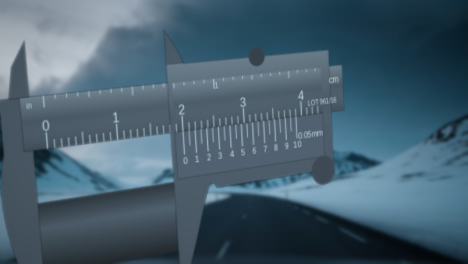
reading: mm 20.0
